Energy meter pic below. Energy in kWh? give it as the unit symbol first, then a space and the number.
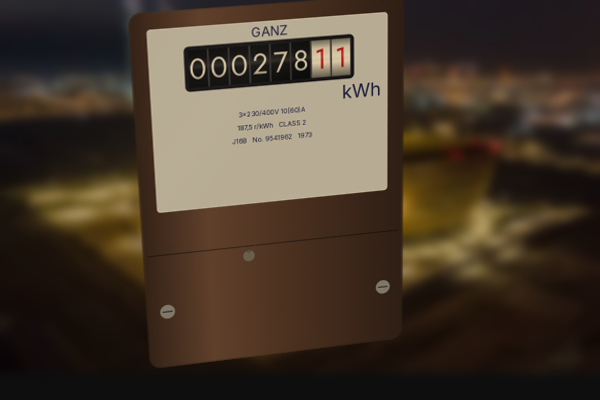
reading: kWh 278.11
